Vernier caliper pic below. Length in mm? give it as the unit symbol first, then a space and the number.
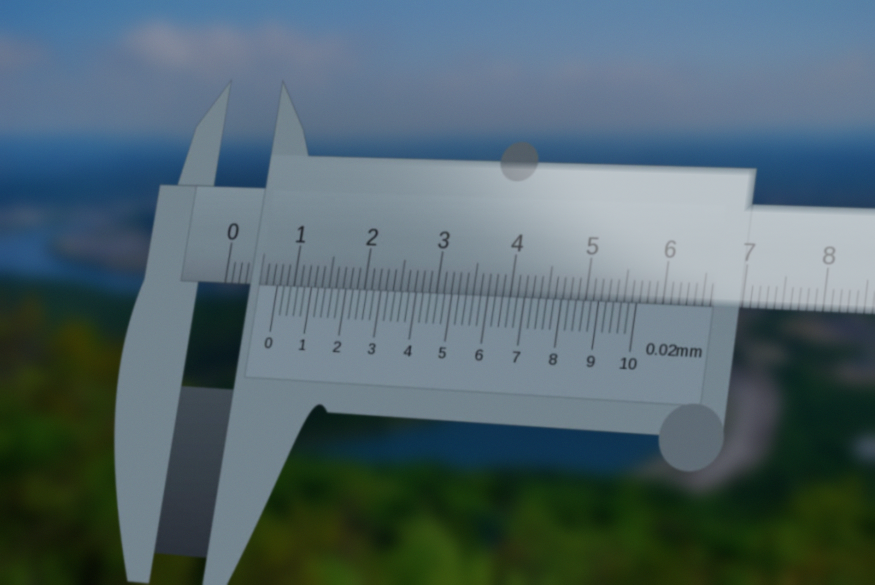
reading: mm 7.6
